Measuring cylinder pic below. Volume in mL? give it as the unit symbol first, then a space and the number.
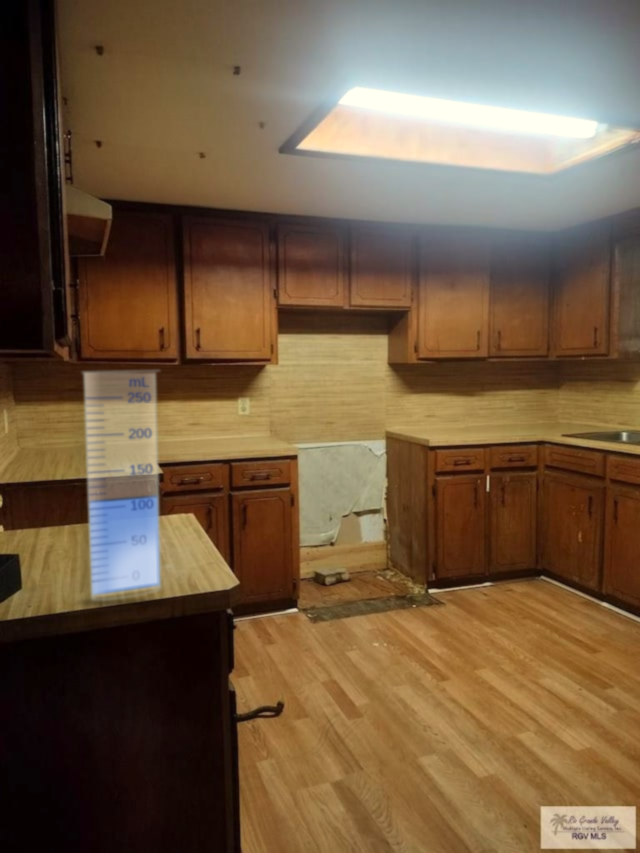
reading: mL 110
